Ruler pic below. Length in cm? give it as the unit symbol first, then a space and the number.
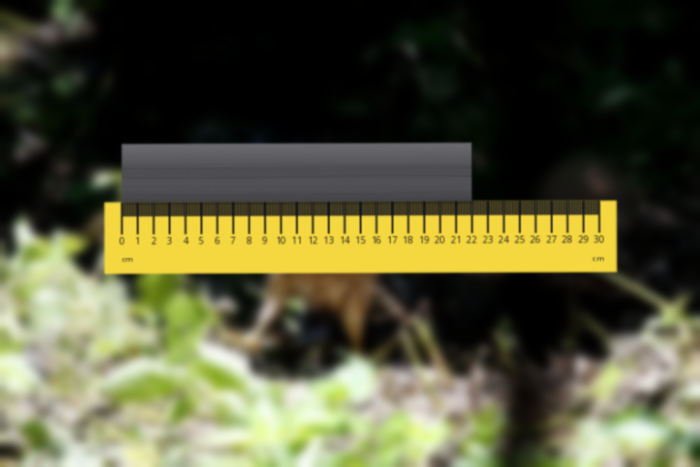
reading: cm 22
